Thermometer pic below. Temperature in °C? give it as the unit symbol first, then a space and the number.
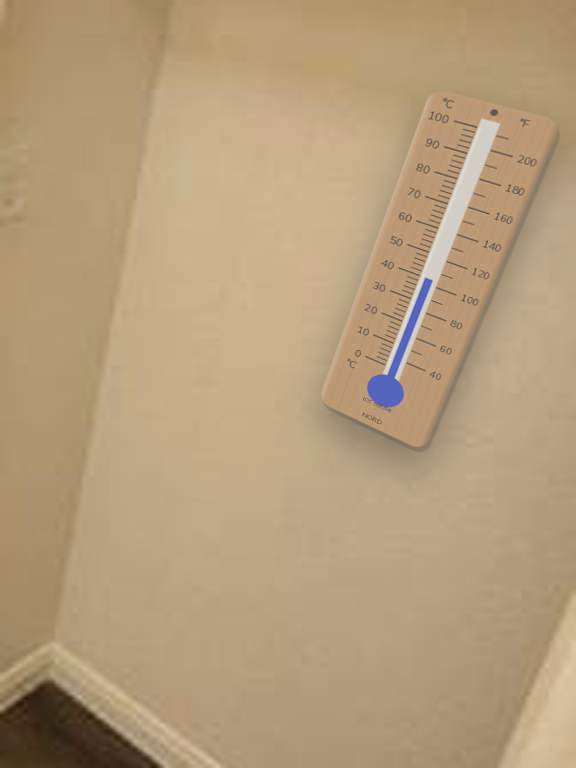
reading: °C 40
